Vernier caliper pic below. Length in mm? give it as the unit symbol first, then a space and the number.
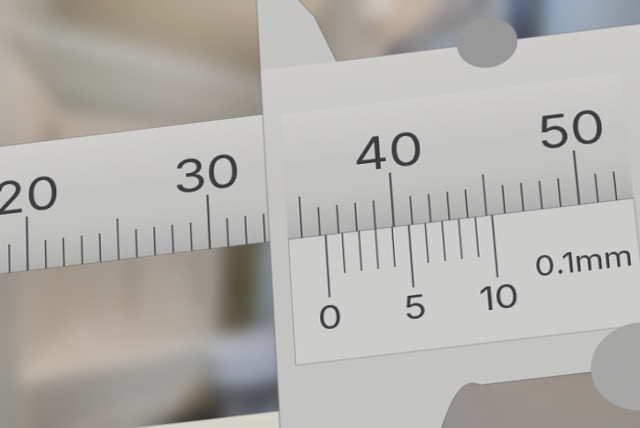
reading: mm 36.3
